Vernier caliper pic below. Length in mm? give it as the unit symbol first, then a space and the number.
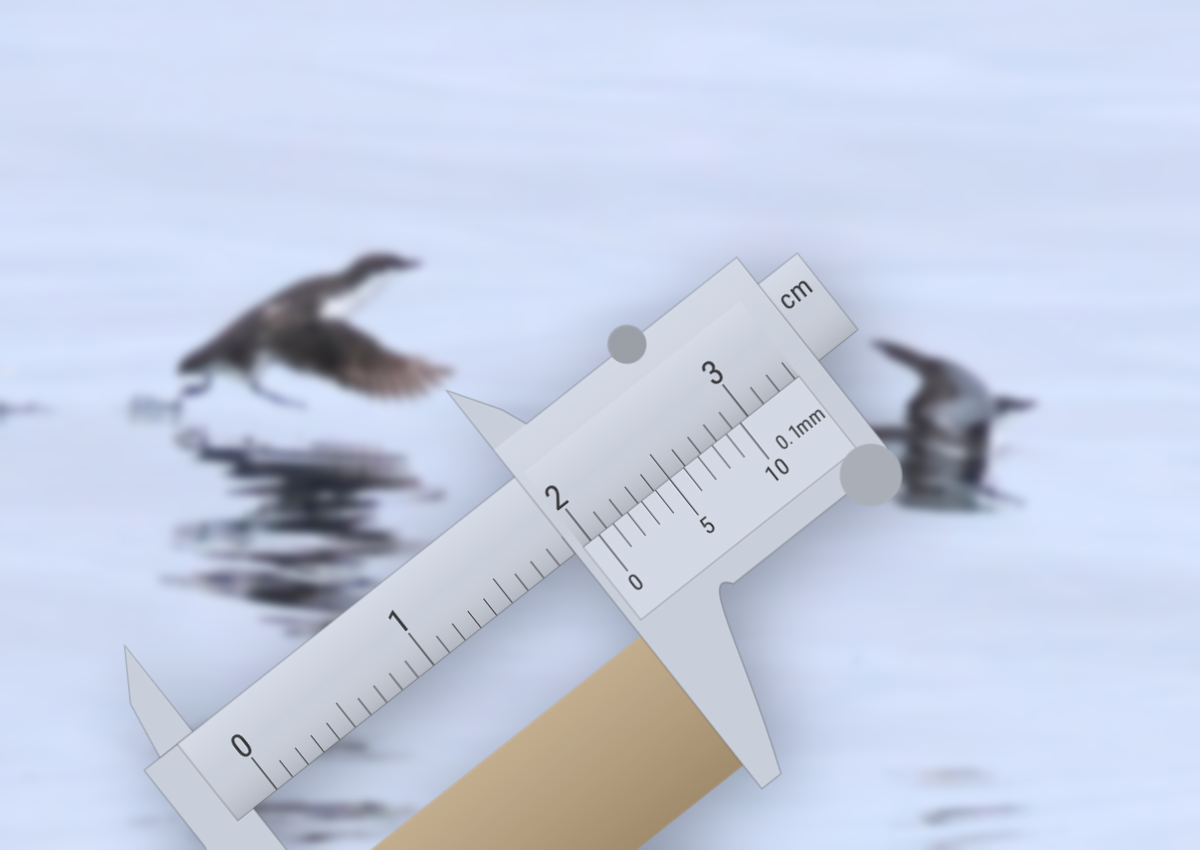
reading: mm 20.5
